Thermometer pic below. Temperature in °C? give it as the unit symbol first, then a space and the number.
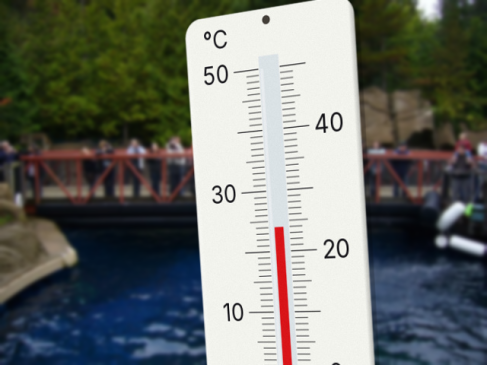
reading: °C 24
